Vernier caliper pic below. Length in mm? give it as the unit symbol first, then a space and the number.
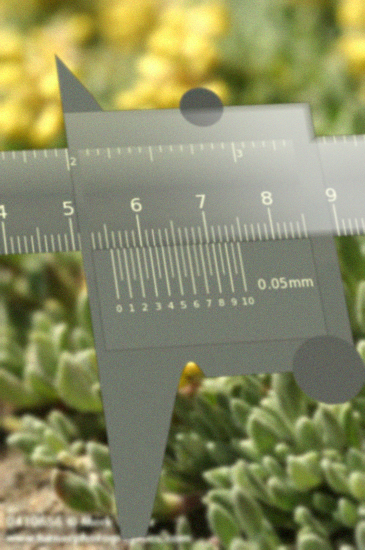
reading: mm 55.5
